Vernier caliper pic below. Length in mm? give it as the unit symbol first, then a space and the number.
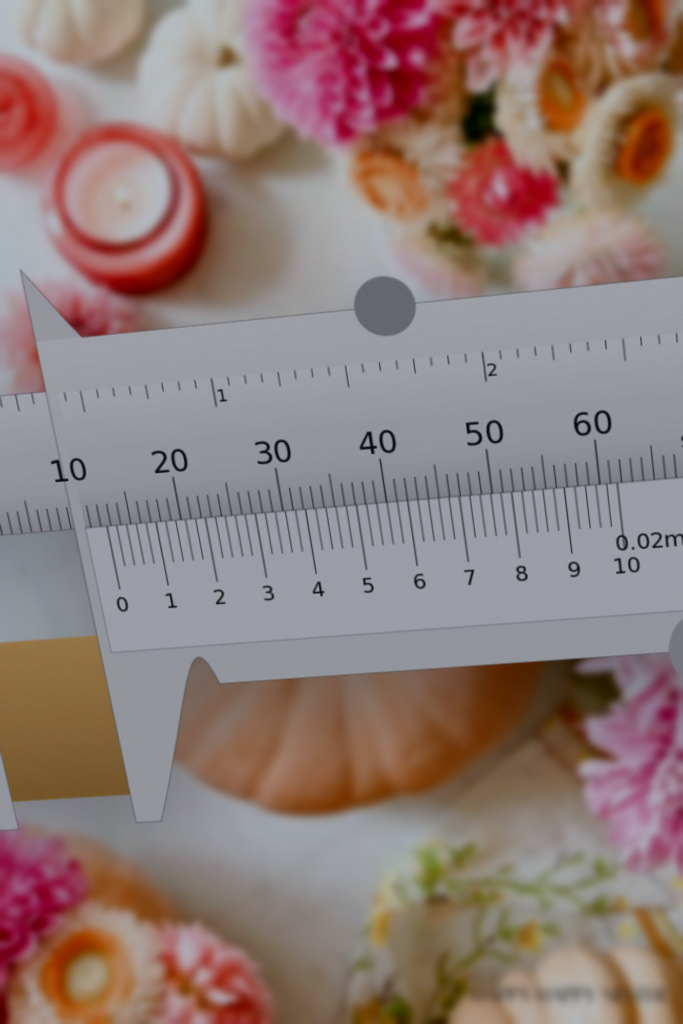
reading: mm 12.6
